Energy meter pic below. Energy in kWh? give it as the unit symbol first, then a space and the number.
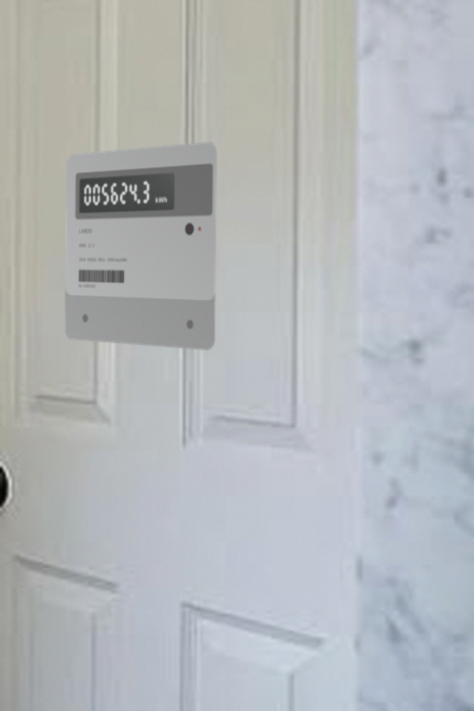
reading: kWh 5624.3
